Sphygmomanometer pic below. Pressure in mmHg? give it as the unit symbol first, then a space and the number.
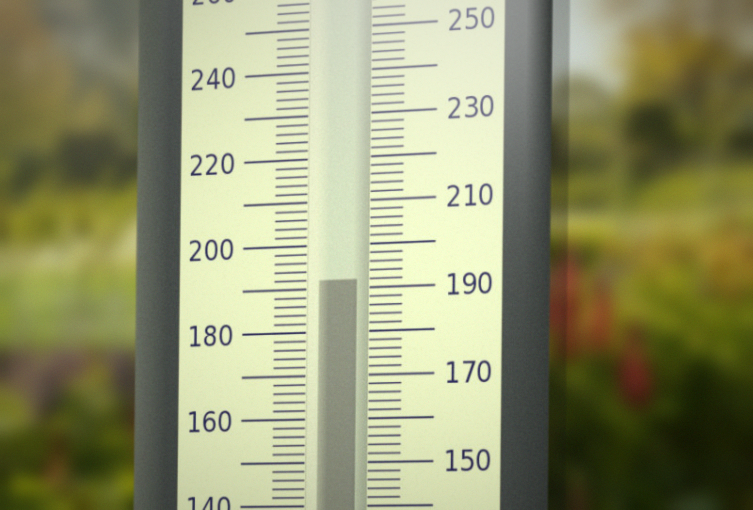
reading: mmHg 192
